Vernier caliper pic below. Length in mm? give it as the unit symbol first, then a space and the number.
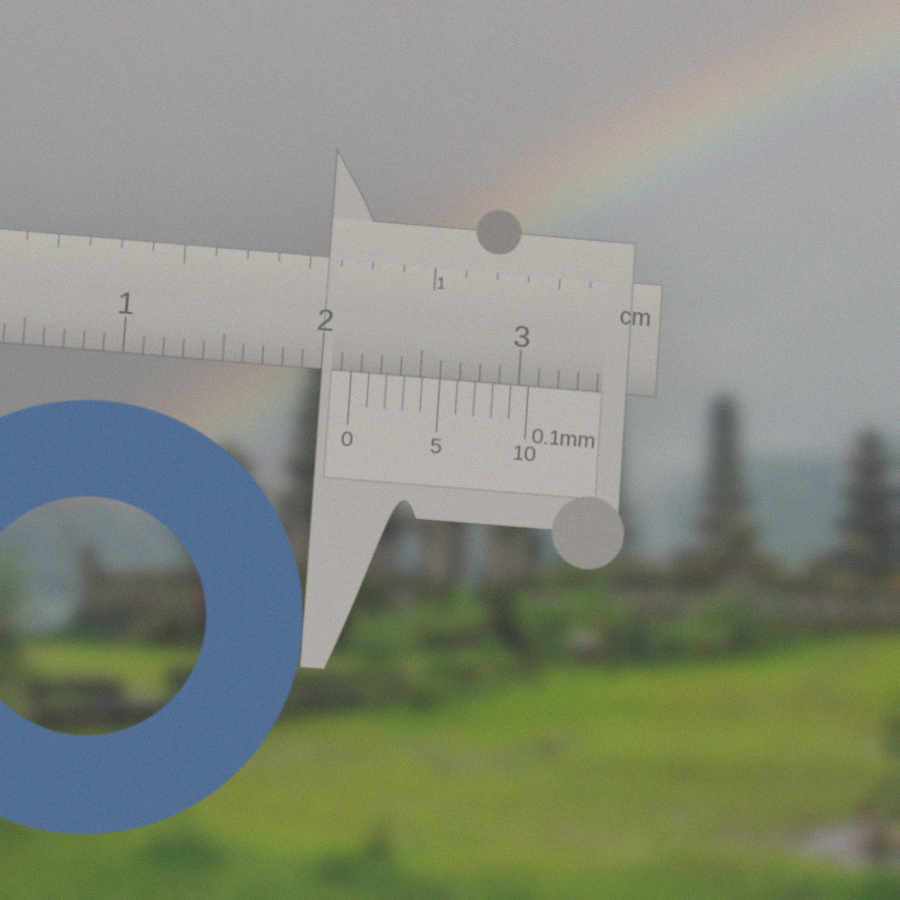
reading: mm 21.5
